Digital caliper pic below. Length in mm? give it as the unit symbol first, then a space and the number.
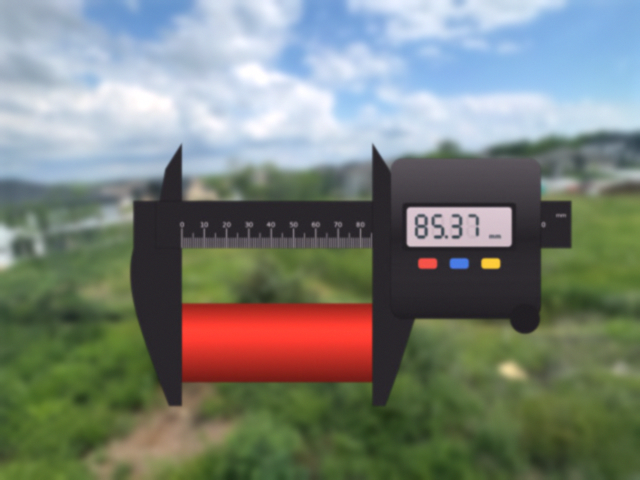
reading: mm 85.37
